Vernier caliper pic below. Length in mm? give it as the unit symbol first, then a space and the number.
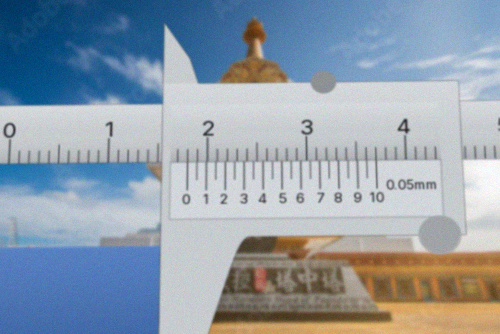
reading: mm 18.0
